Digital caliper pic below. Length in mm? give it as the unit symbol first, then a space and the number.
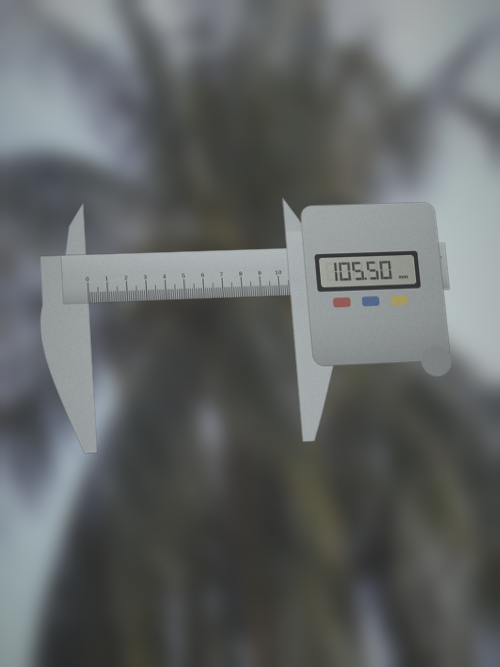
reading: mm 105.50
